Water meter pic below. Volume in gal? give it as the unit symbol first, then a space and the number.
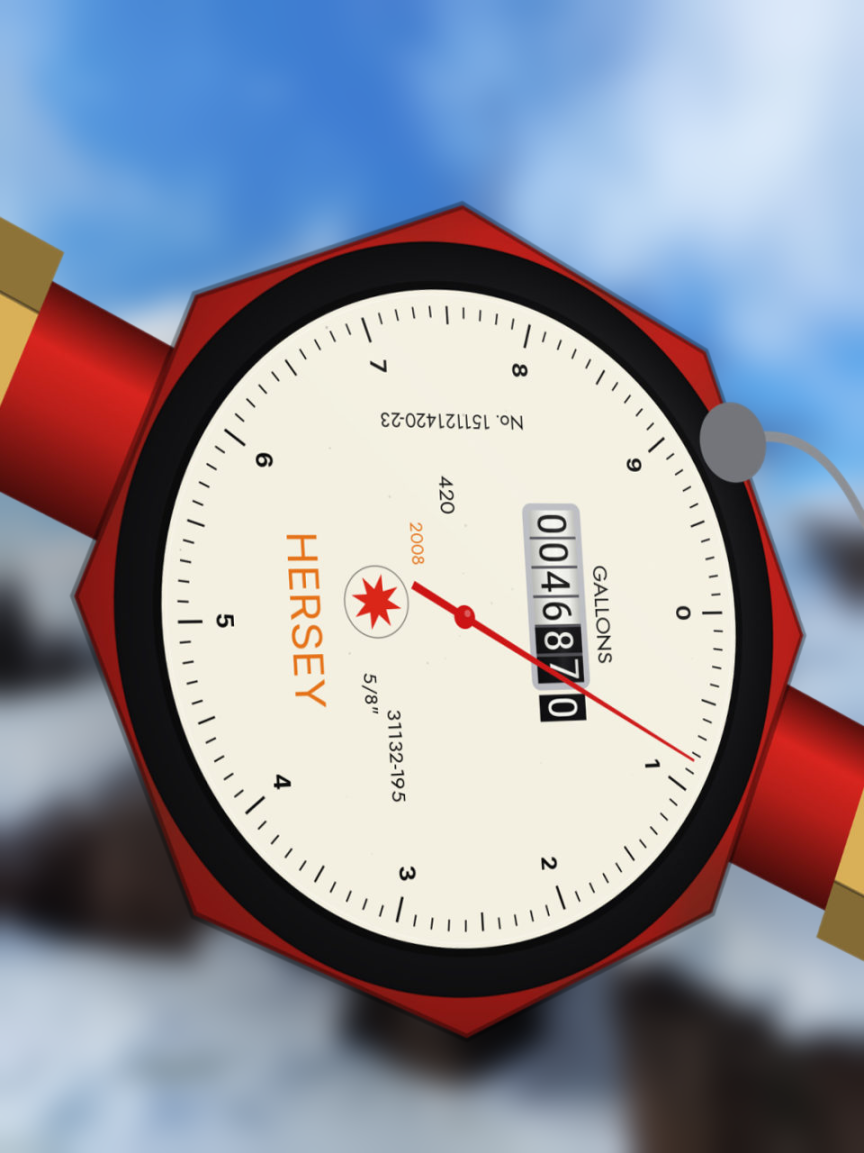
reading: gal 46870.8
